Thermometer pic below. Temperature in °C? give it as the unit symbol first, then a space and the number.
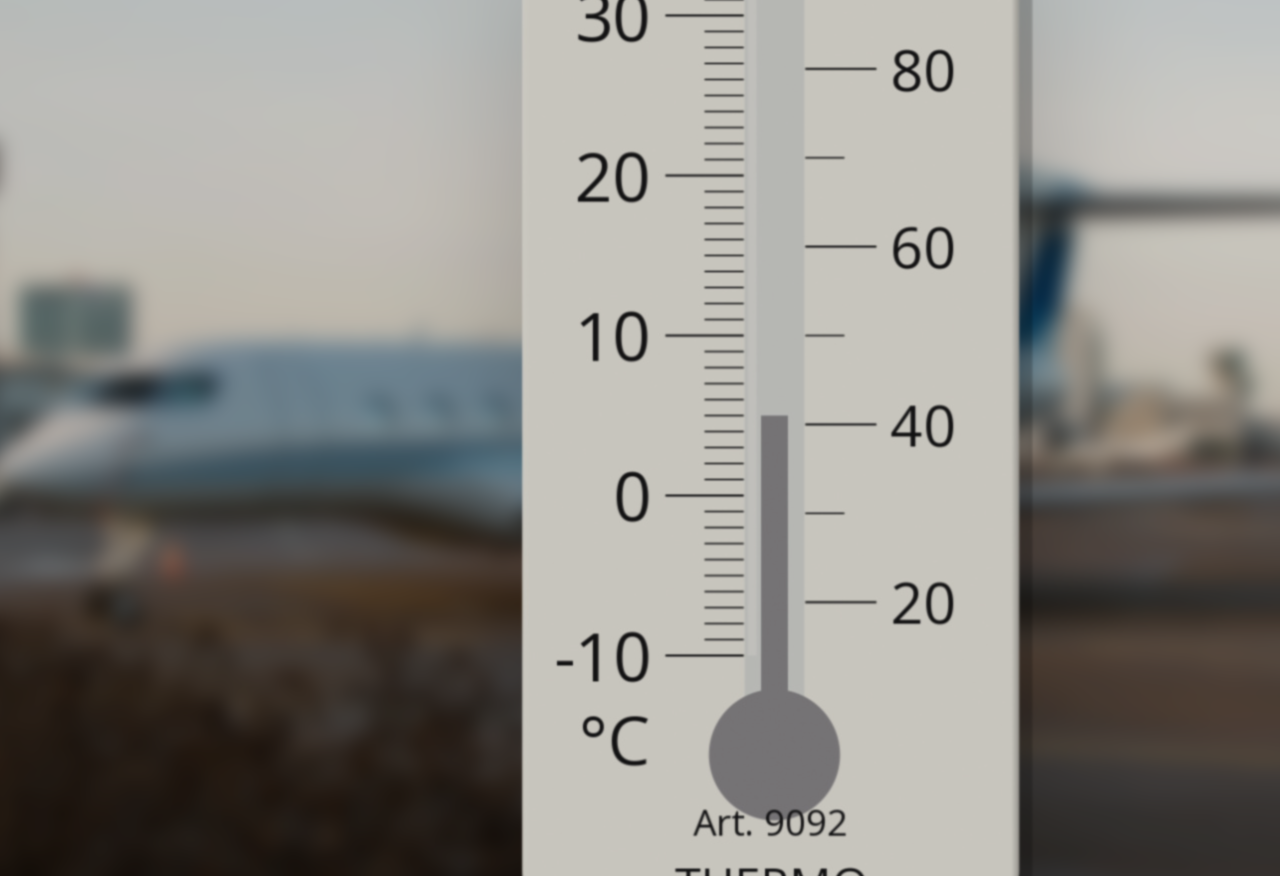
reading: °C 5
